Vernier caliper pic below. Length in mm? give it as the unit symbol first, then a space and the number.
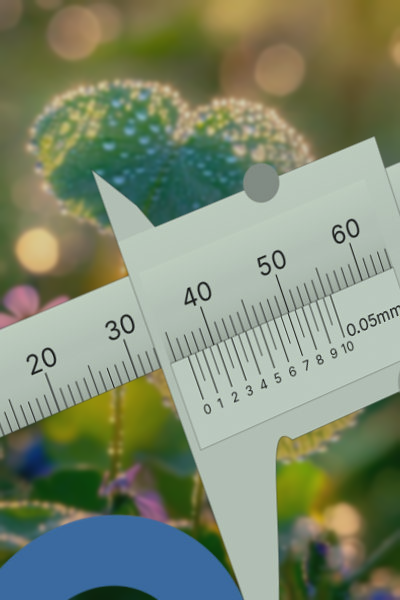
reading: mm 36.6
